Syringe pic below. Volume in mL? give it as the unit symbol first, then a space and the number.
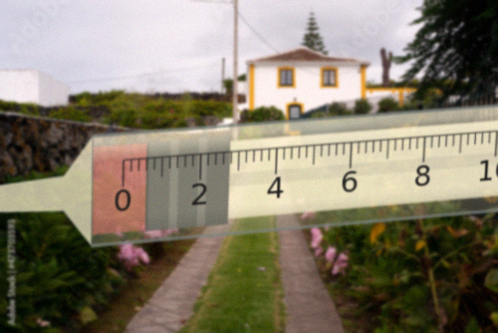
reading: mL 0.6
